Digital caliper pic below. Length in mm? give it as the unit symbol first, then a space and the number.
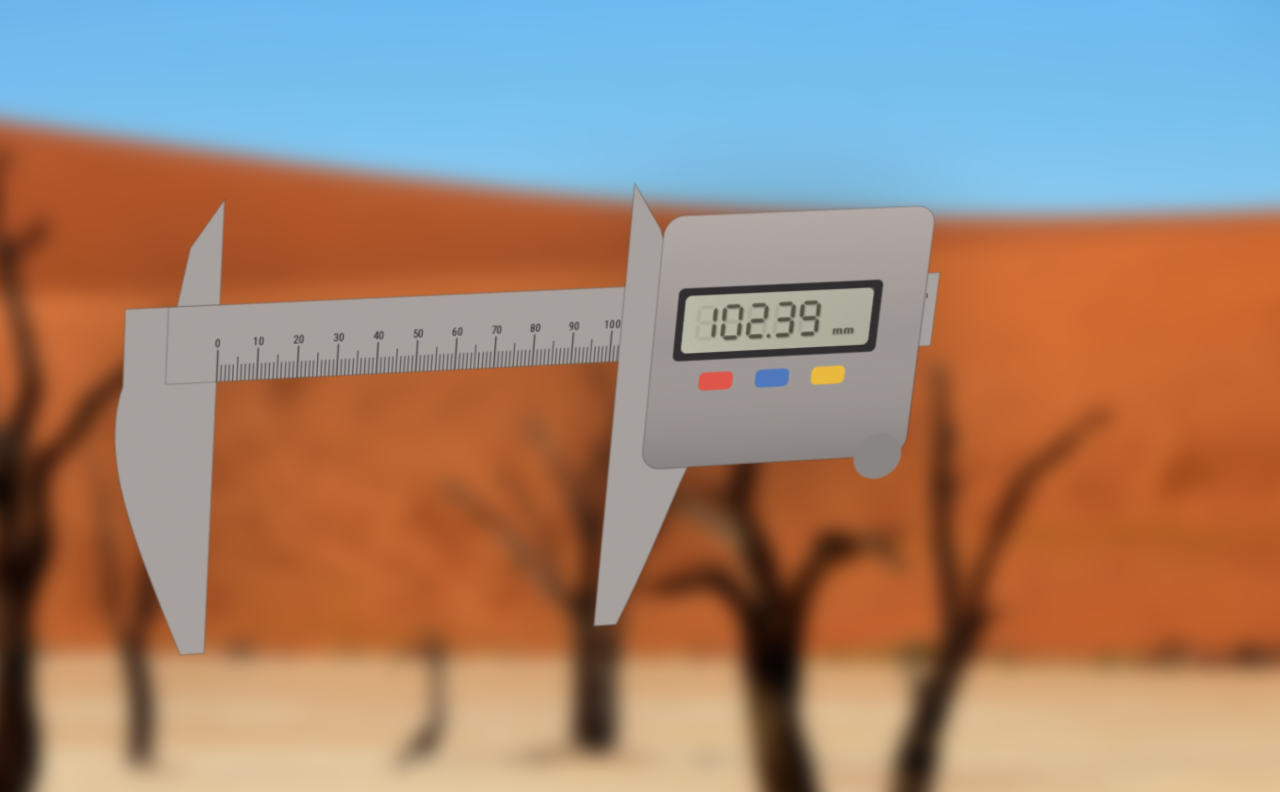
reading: mm 102.39
